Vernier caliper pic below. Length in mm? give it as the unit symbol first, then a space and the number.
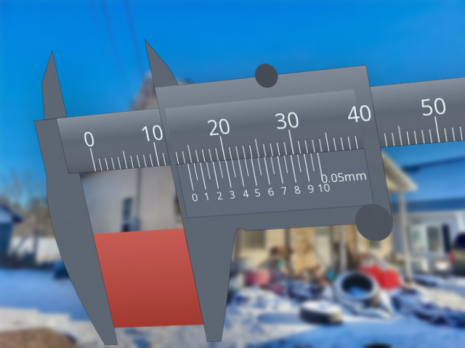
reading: mm 14.4
